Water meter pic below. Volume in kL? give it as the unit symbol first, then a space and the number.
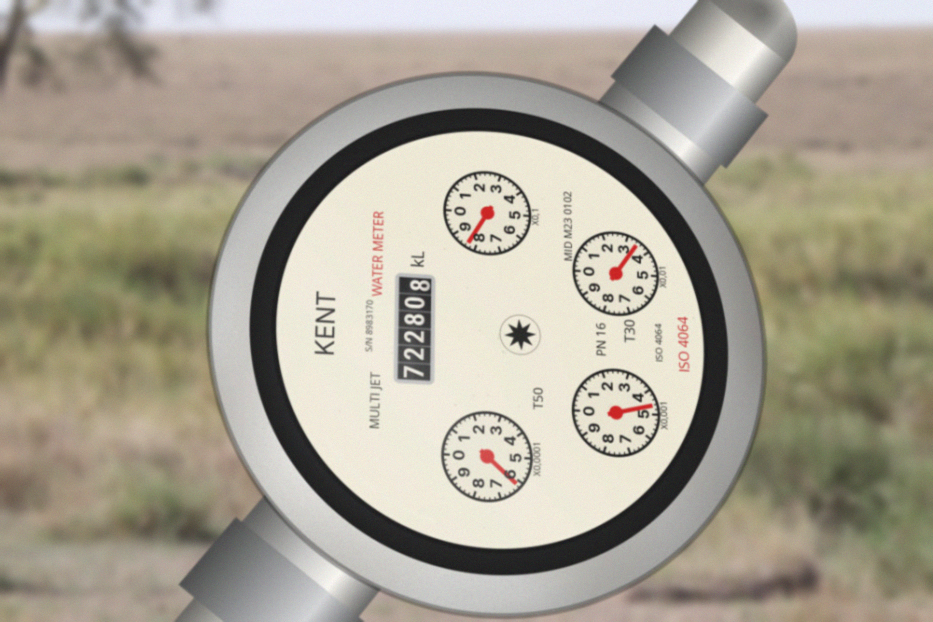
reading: kL 722807.8346
